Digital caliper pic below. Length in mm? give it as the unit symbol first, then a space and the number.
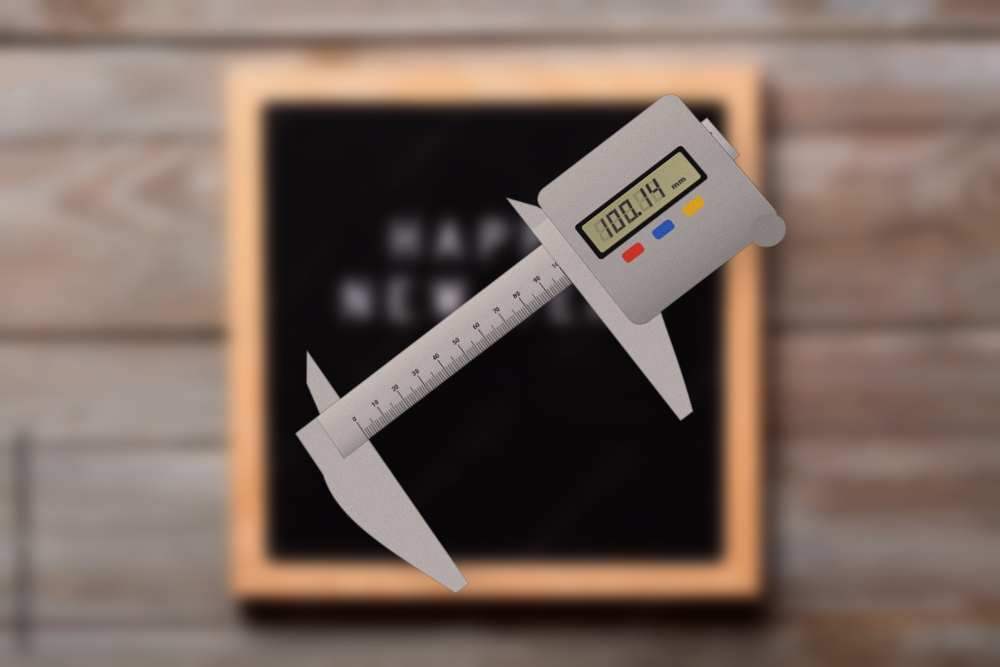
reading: mm 100.14
